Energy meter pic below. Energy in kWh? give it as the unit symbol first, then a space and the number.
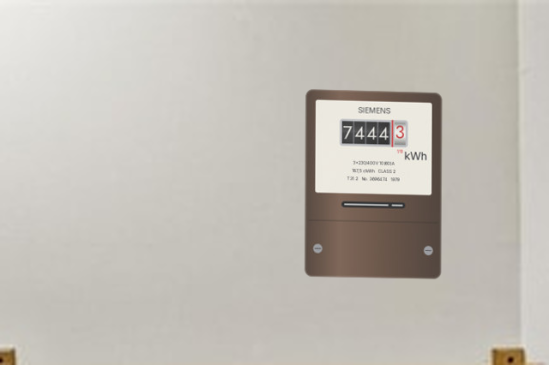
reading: kWh 7444.3
